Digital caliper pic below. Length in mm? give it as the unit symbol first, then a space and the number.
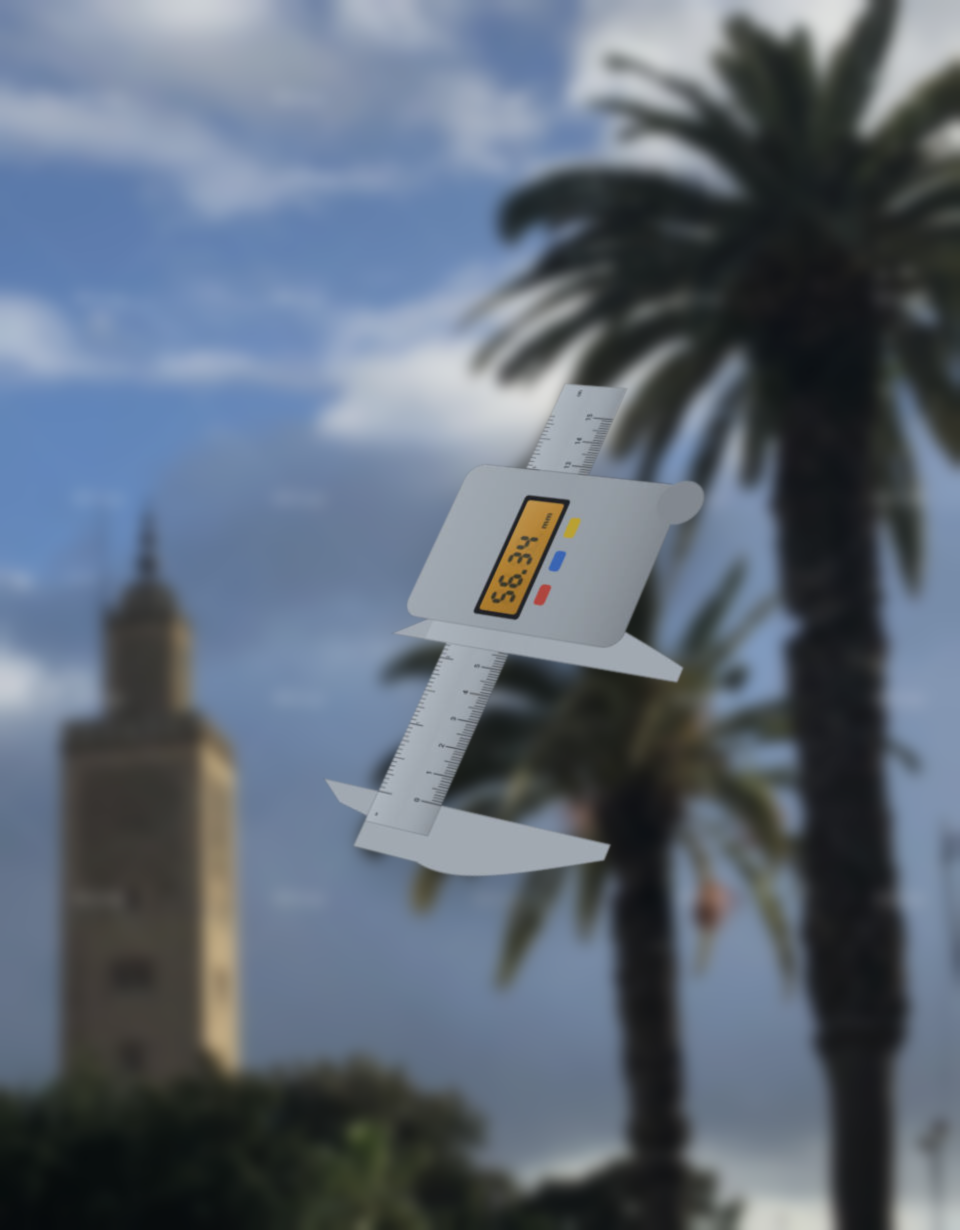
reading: mm 56.34
